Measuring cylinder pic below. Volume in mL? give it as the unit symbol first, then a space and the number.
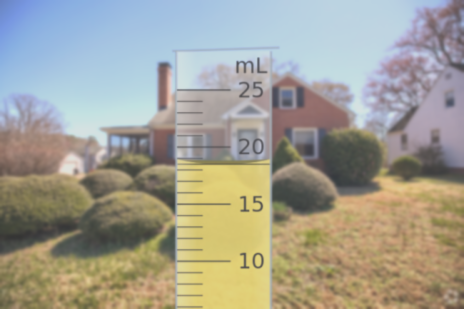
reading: mL 18.5
